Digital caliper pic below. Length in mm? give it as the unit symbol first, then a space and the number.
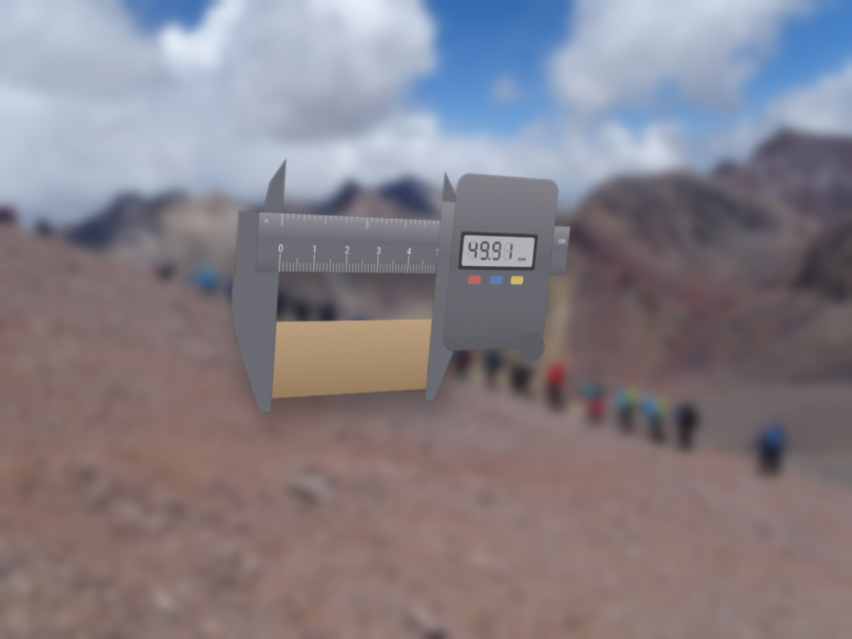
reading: mm 49.91
